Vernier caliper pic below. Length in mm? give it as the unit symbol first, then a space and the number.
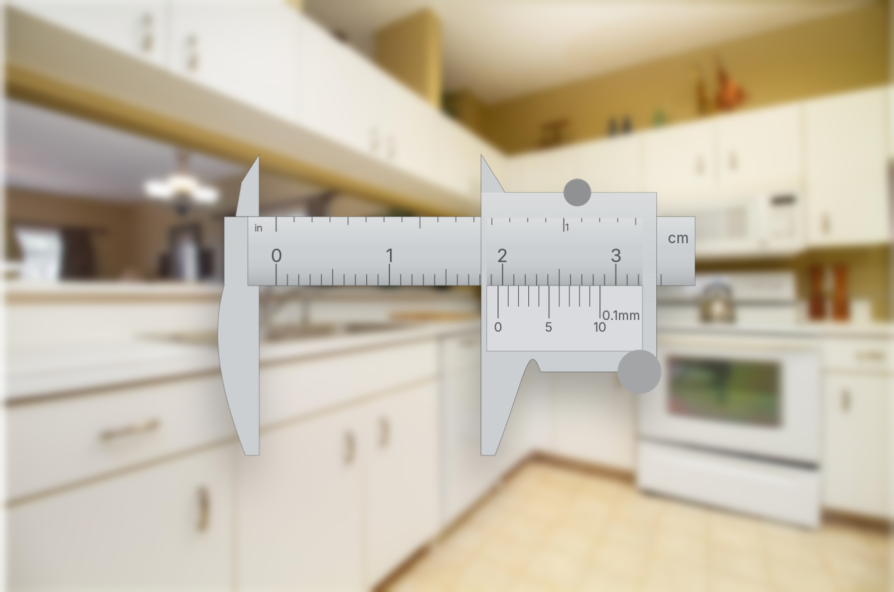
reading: mm 19.6
